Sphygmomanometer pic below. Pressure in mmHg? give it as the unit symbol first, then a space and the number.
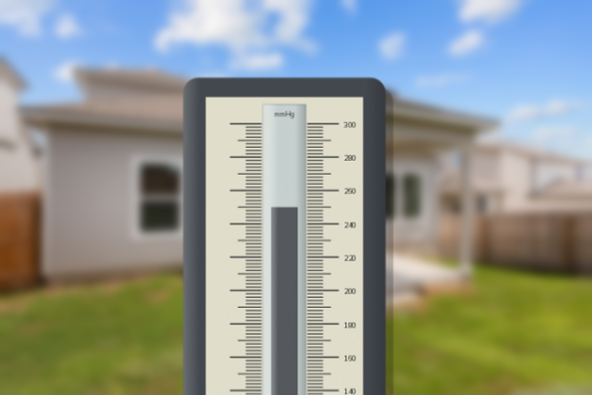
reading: mmHg 250
